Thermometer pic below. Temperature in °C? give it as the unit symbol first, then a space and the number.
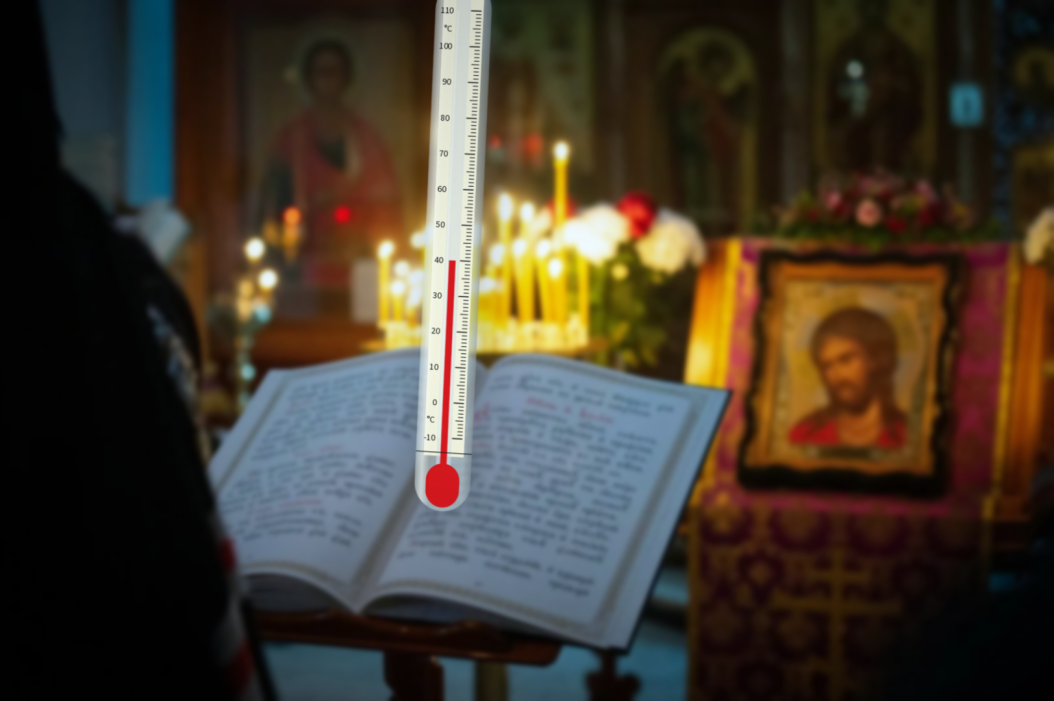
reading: °C 40
